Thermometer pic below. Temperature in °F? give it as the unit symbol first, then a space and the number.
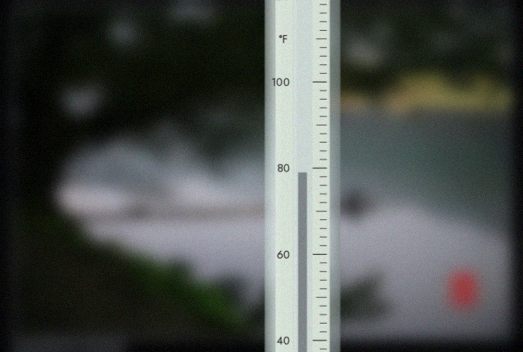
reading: °F 79
